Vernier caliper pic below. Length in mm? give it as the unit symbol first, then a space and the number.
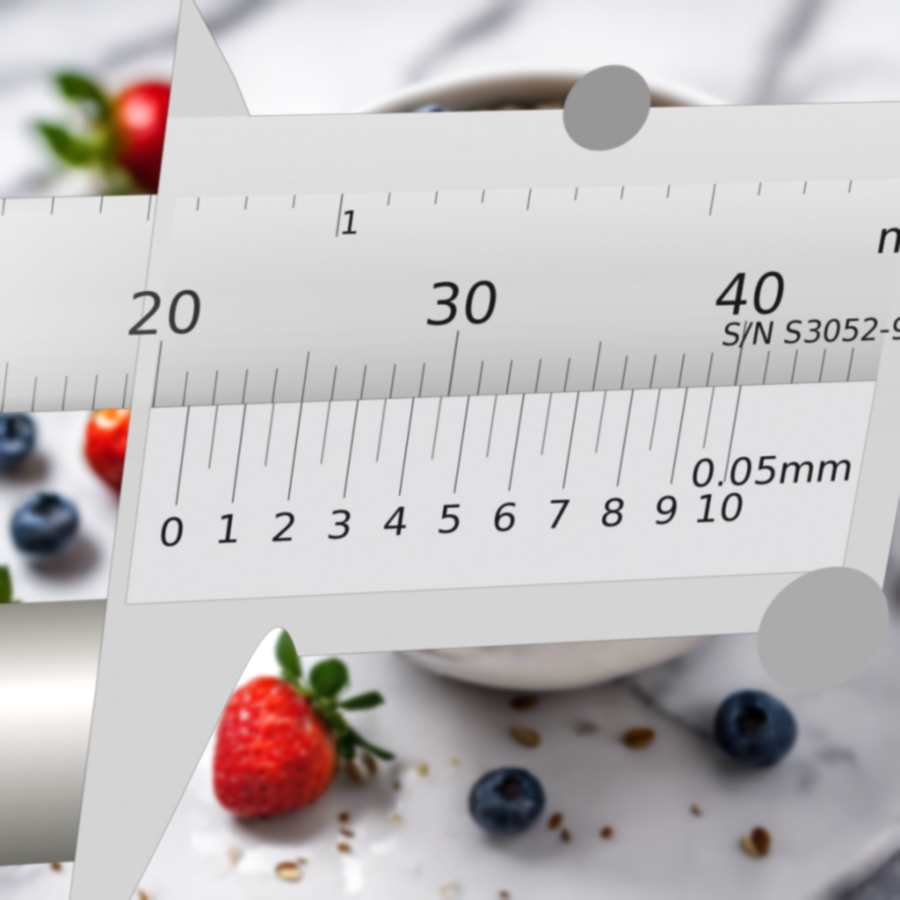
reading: mm 21.20
